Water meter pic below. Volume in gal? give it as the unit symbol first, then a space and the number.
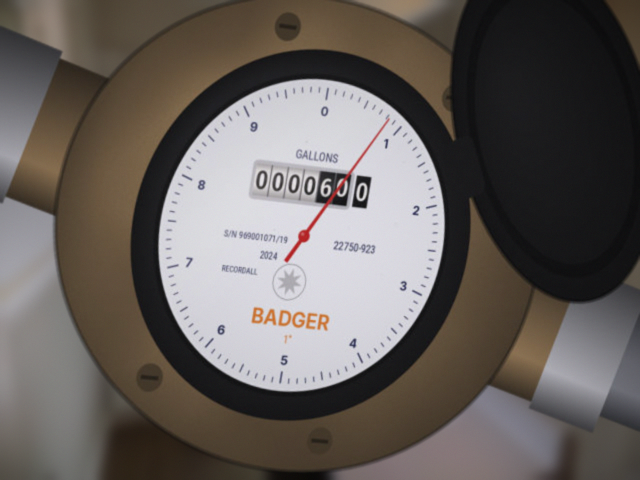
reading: gal 600.8
